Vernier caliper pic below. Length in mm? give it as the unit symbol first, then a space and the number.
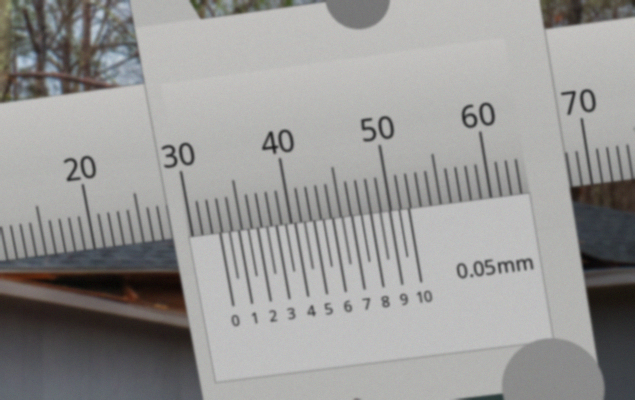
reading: mm 32.8
